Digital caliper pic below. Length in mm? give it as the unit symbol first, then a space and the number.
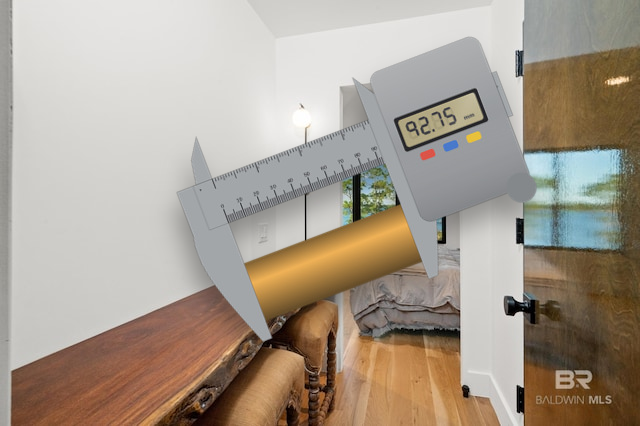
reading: mm 92.75
